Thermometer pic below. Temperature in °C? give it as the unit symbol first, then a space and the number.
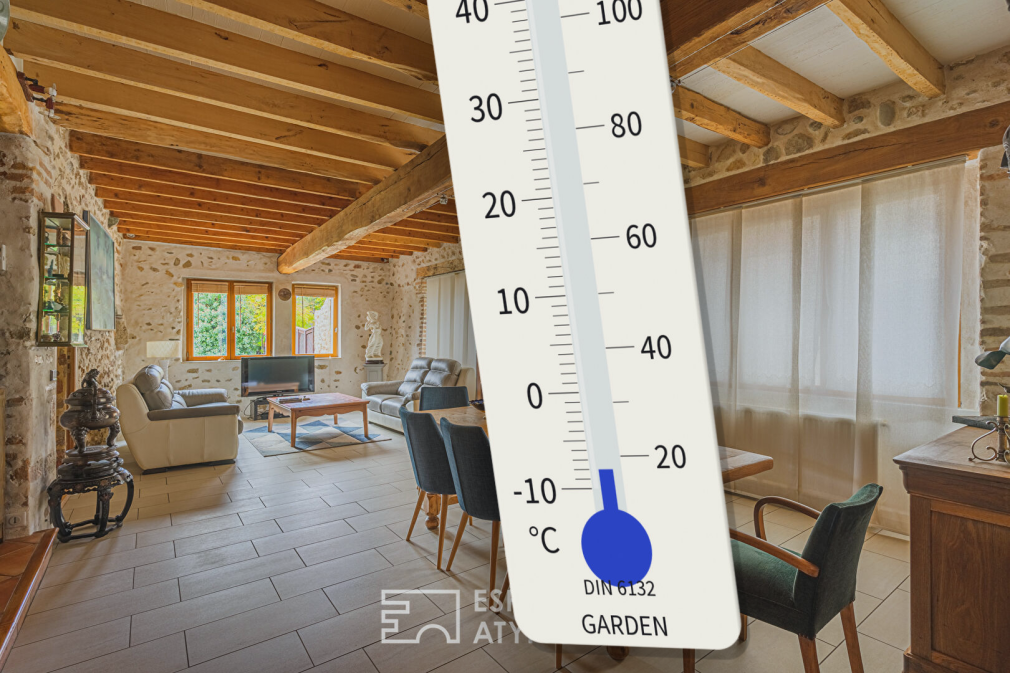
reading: °C -8
